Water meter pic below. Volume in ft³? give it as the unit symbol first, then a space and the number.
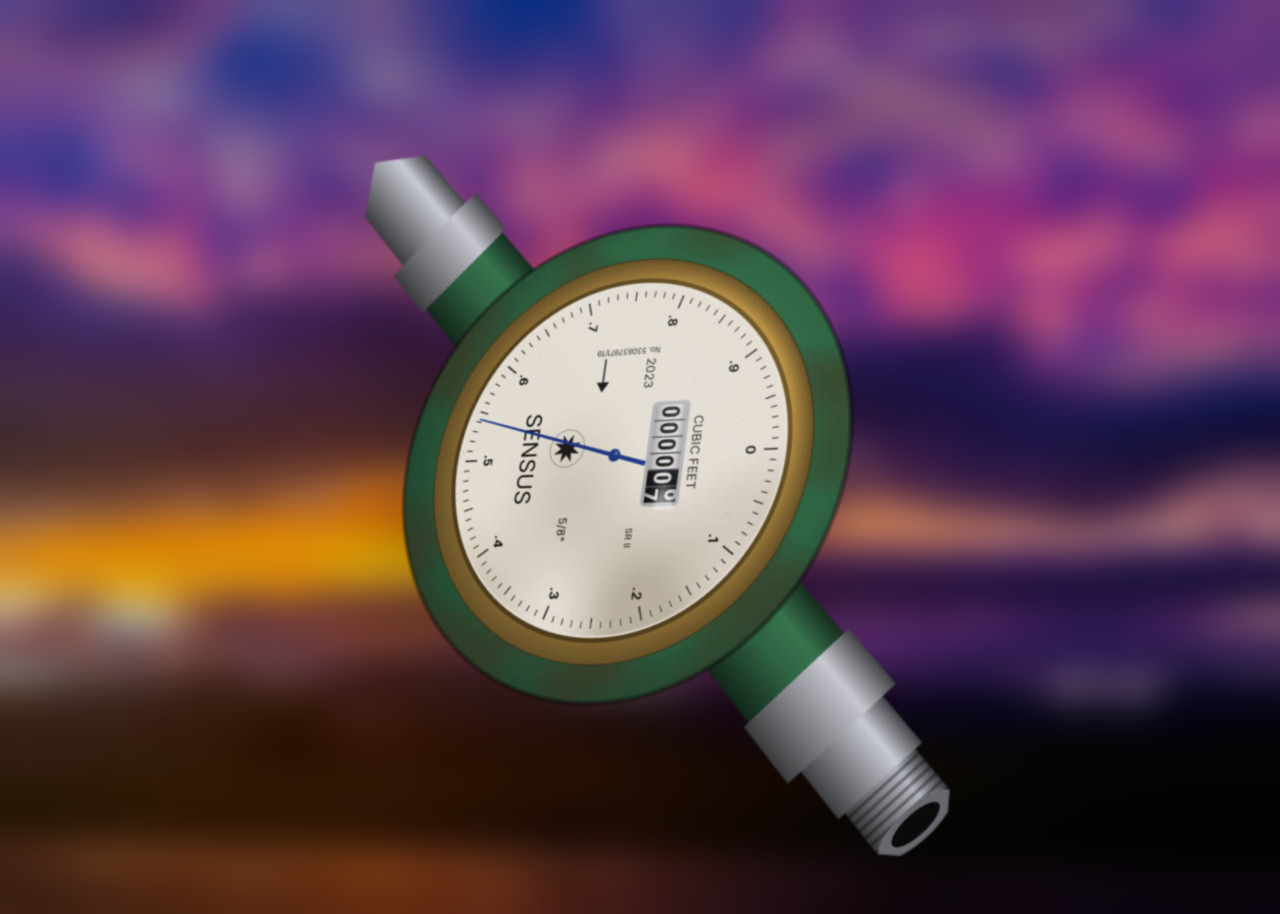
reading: ft³ 6.54
